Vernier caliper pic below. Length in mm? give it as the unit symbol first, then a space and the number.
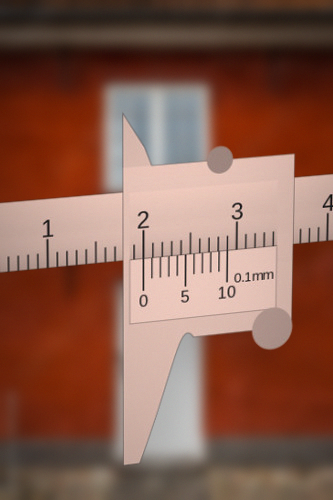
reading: mm 20.0
